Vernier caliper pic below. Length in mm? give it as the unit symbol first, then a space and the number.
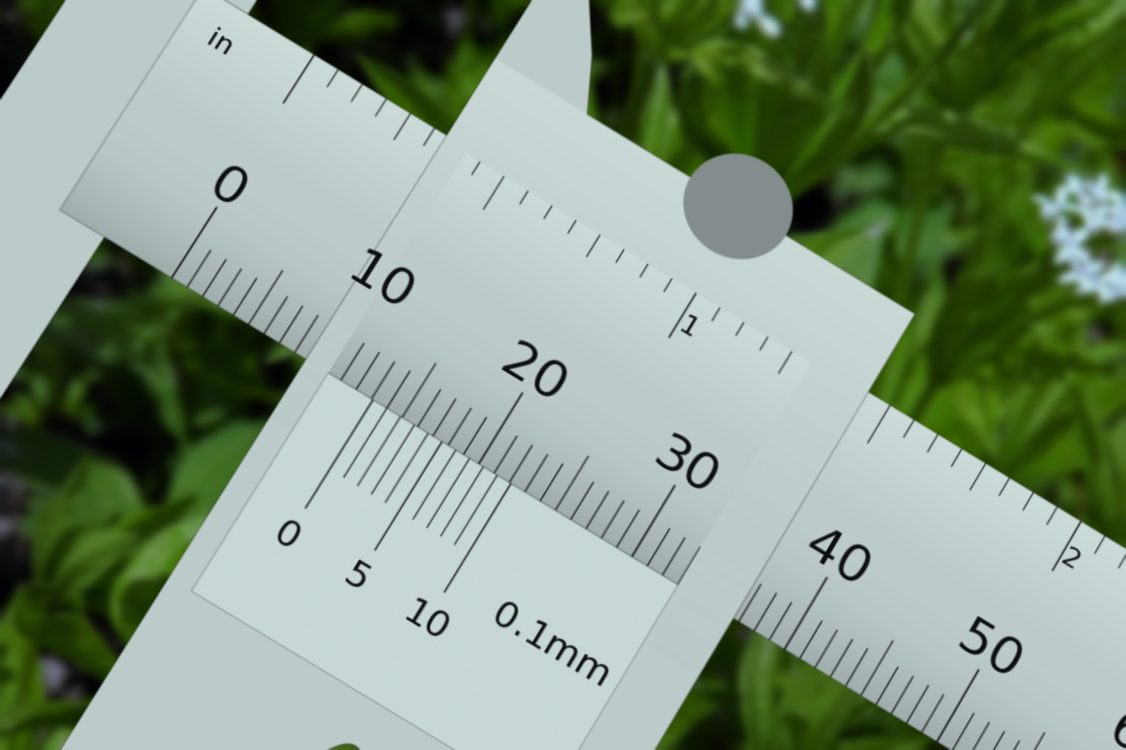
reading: mm 13.1
